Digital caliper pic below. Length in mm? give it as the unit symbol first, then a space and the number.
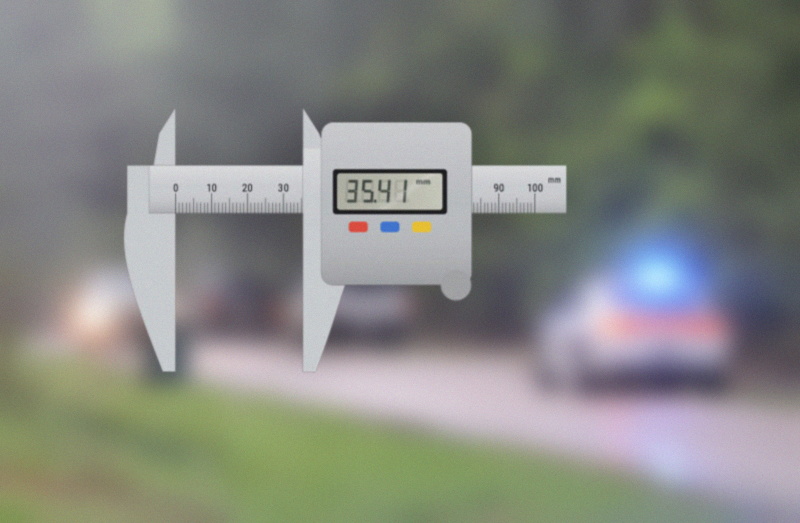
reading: mm 35.41
